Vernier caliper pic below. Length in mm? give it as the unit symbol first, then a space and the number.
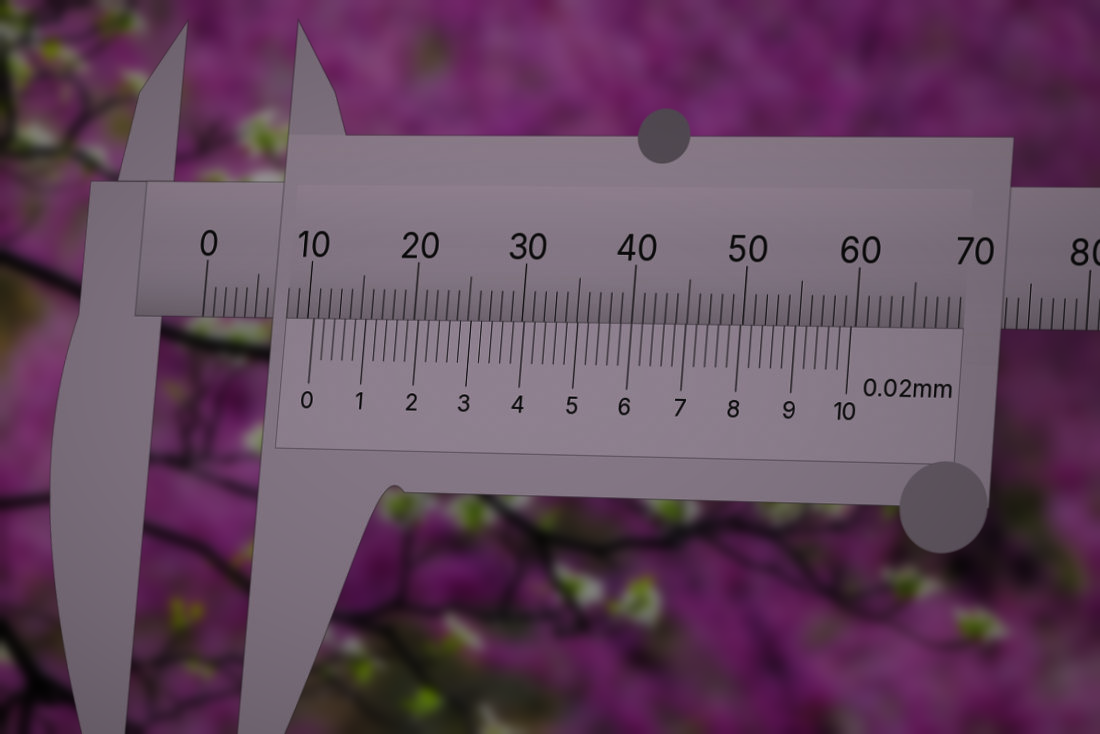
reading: mm 10.6
